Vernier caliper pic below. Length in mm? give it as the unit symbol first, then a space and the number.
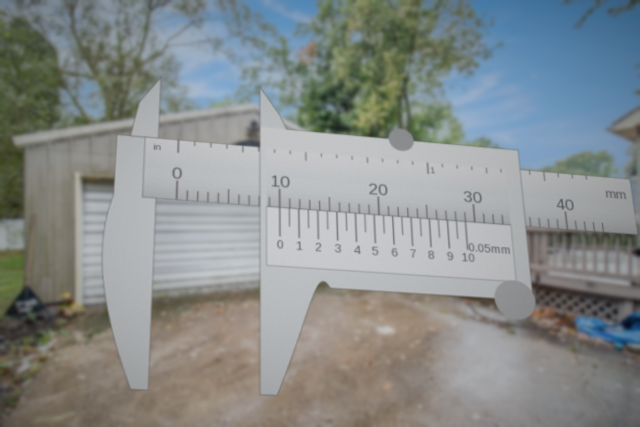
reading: mm 10.0
